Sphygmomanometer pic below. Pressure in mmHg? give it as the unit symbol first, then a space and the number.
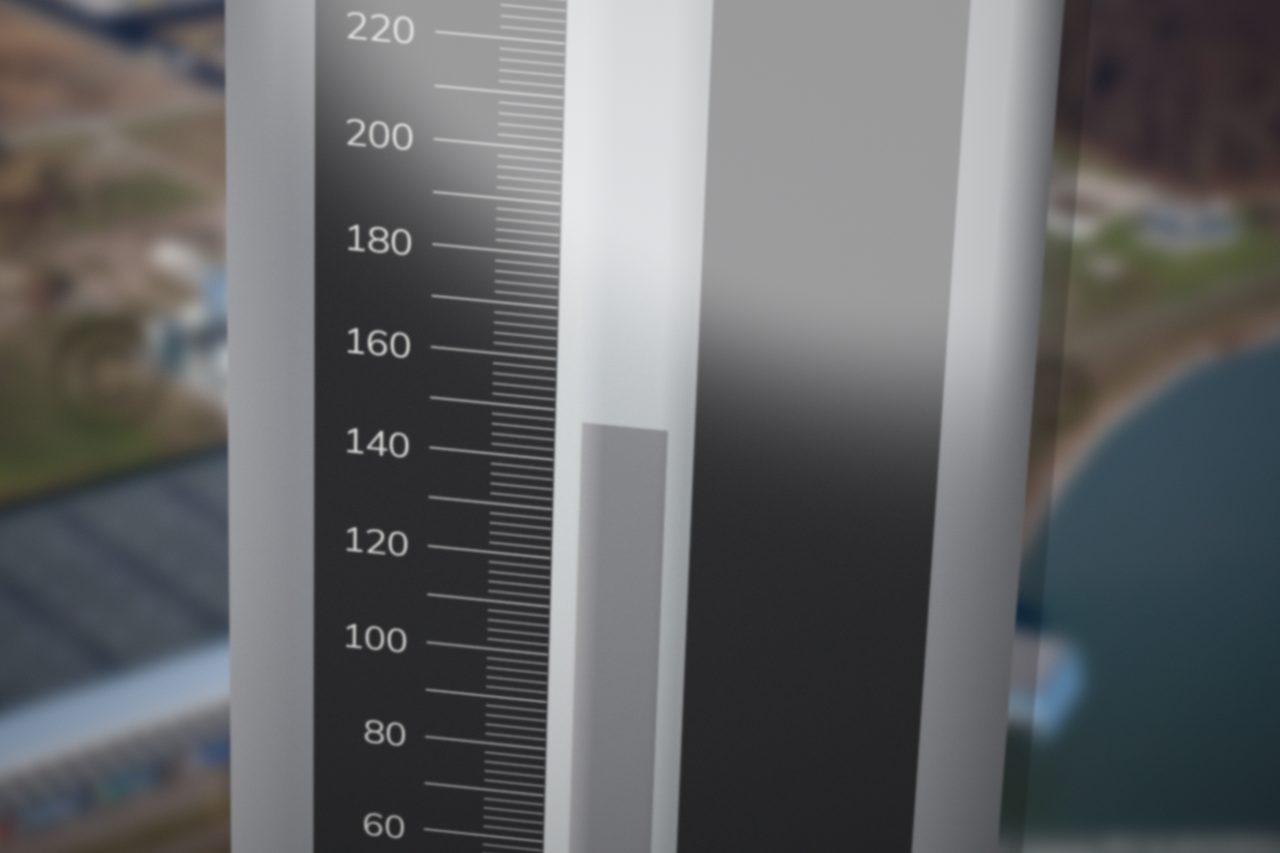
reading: mmHg 148
